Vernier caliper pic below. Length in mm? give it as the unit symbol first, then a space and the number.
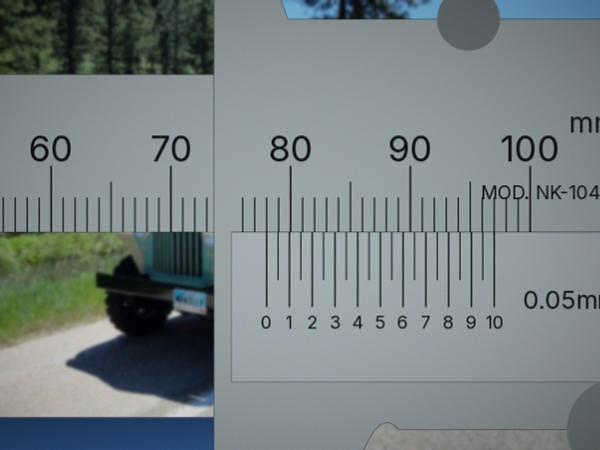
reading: mm 78.0
